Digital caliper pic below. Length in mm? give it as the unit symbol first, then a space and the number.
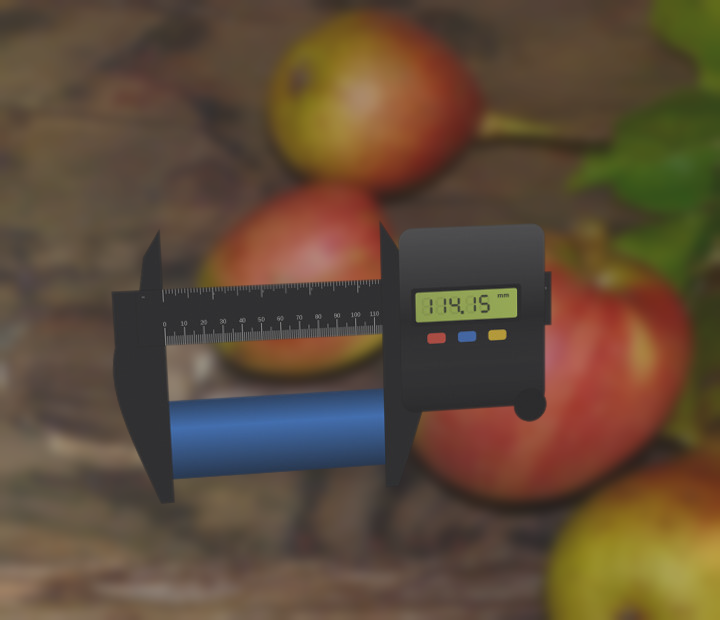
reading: mm 114.15
